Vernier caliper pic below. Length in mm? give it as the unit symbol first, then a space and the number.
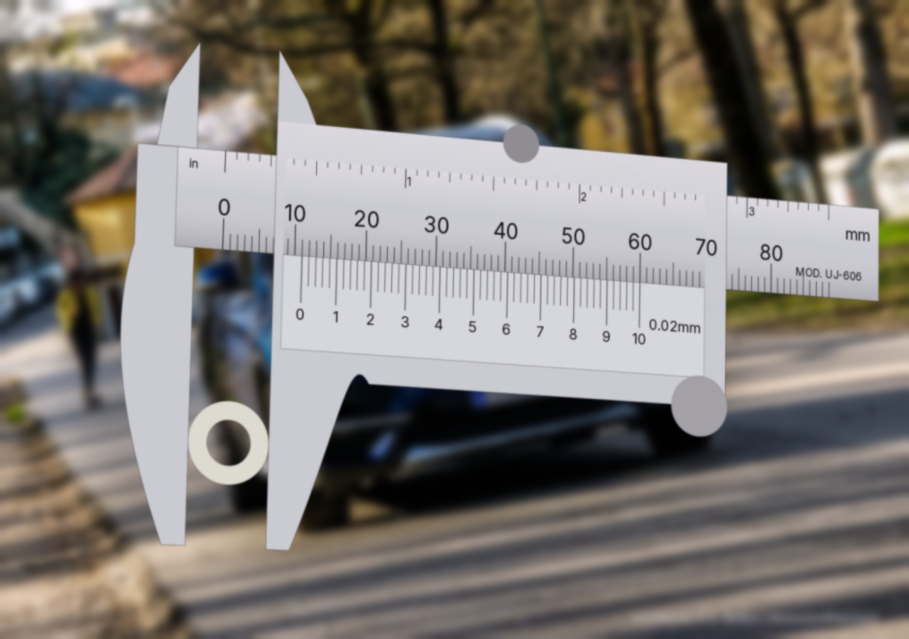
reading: mm 11.0
